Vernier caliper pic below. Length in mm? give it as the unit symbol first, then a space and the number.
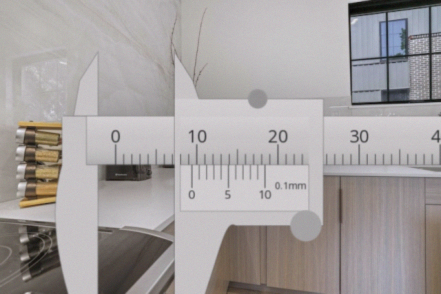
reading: mm 9.4
